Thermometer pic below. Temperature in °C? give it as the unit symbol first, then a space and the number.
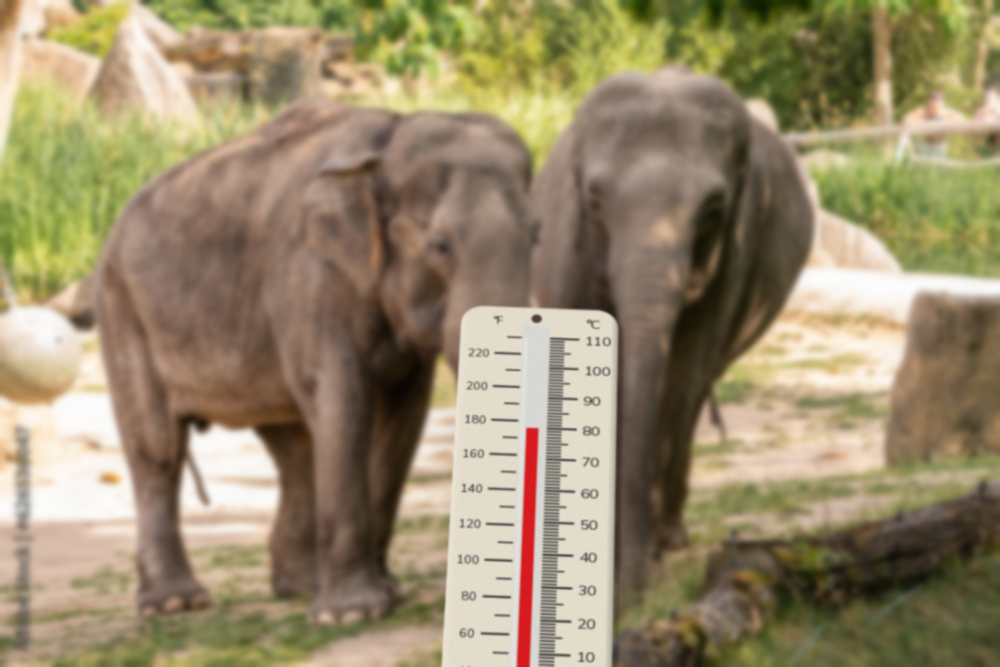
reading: °C 80
